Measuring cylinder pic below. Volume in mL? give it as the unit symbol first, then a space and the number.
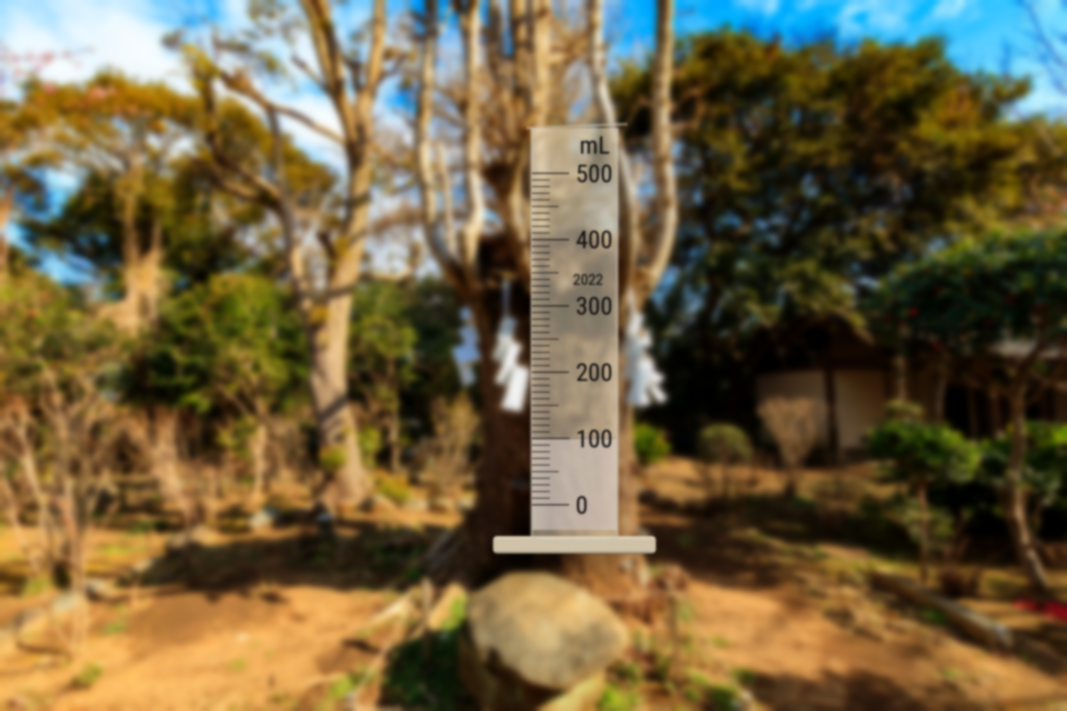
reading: mL 100
